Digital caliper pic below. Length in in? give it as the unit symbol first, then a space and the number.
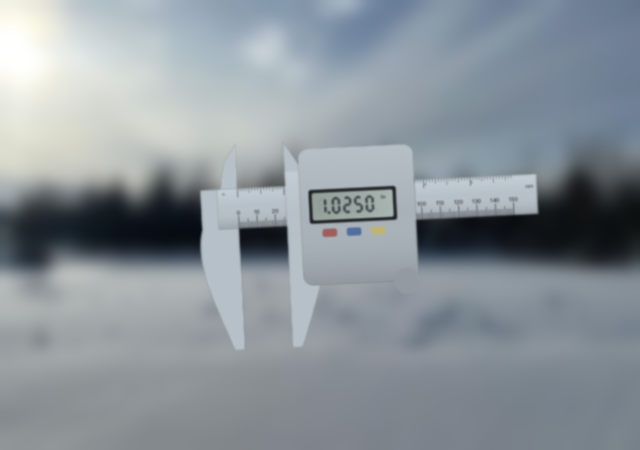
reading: in 1.0250
